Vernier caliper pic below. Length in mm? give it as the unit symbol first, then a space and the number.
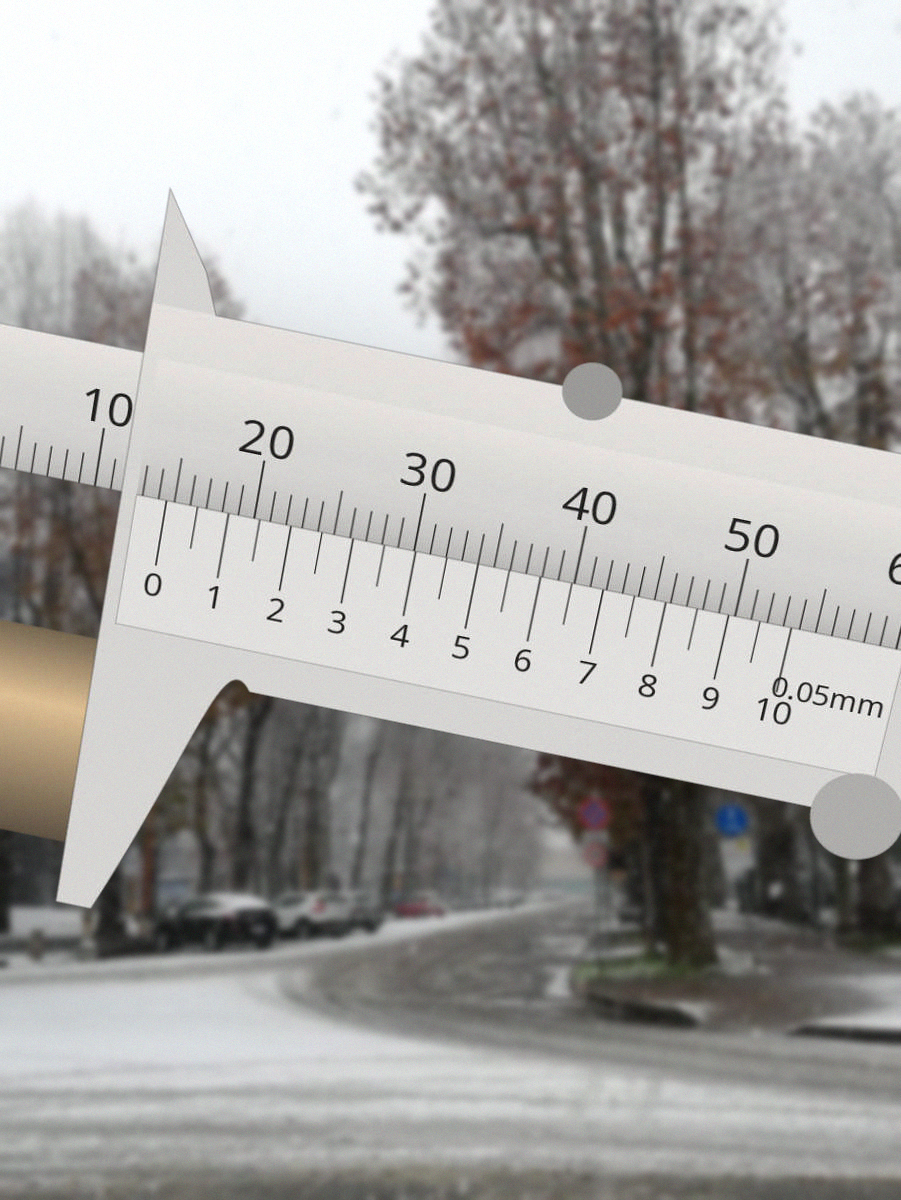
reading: mm 14.5
